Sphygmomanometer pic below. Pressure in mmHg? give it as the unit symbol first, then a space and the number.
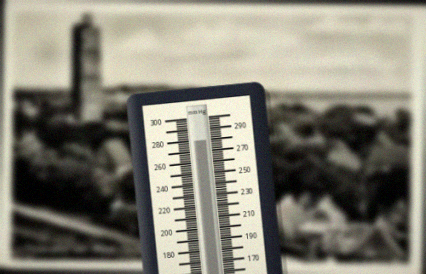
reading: mmHg 280
